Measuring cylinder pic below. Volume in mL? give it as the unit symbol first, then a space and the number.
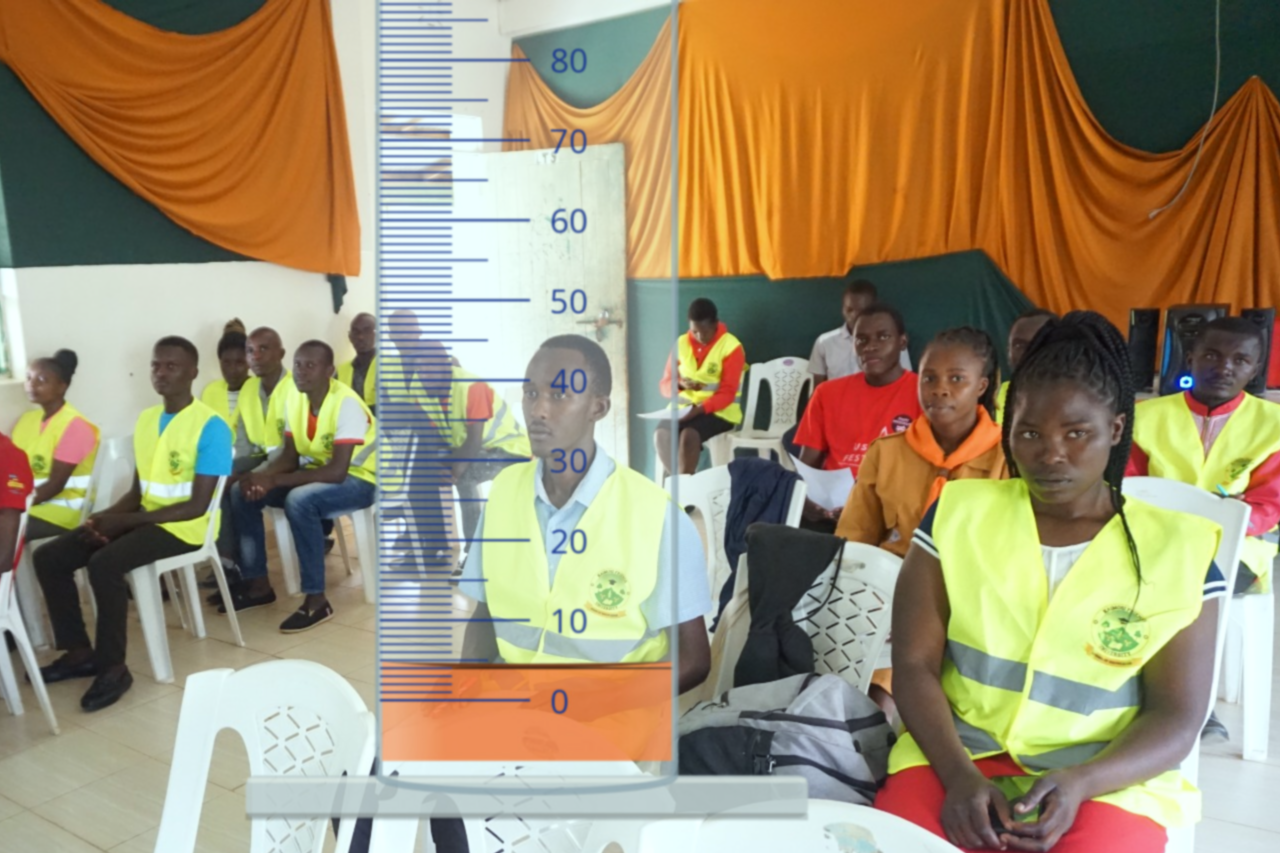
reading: mL 4
